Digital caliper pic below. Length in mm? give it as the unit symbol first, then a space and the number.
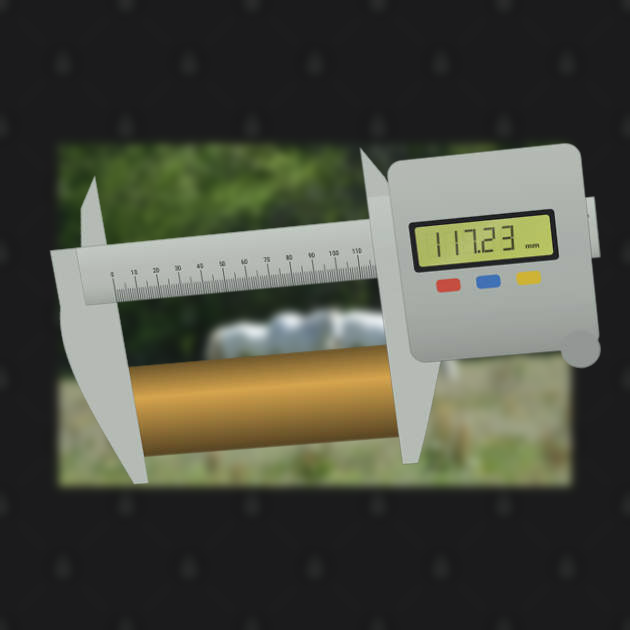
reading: mm 117.23
